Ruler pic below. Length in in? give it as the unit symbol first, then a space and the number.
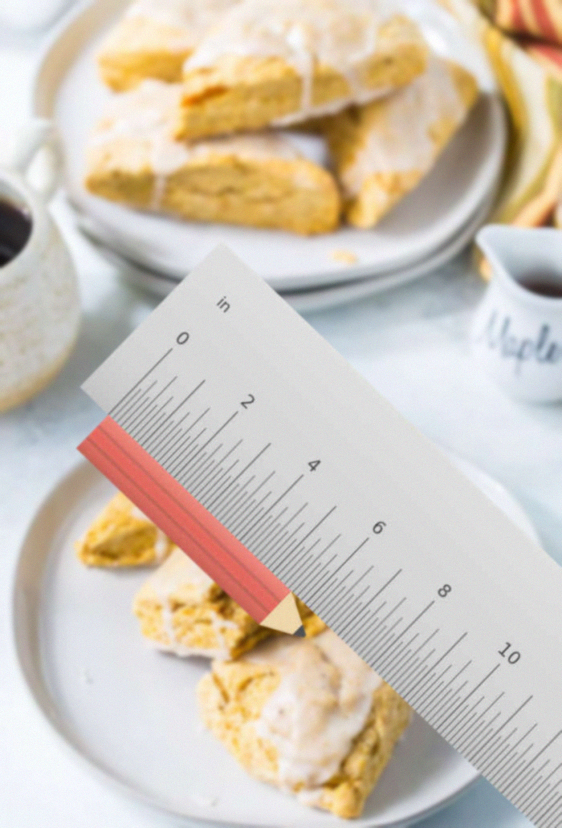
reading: in 6.5
